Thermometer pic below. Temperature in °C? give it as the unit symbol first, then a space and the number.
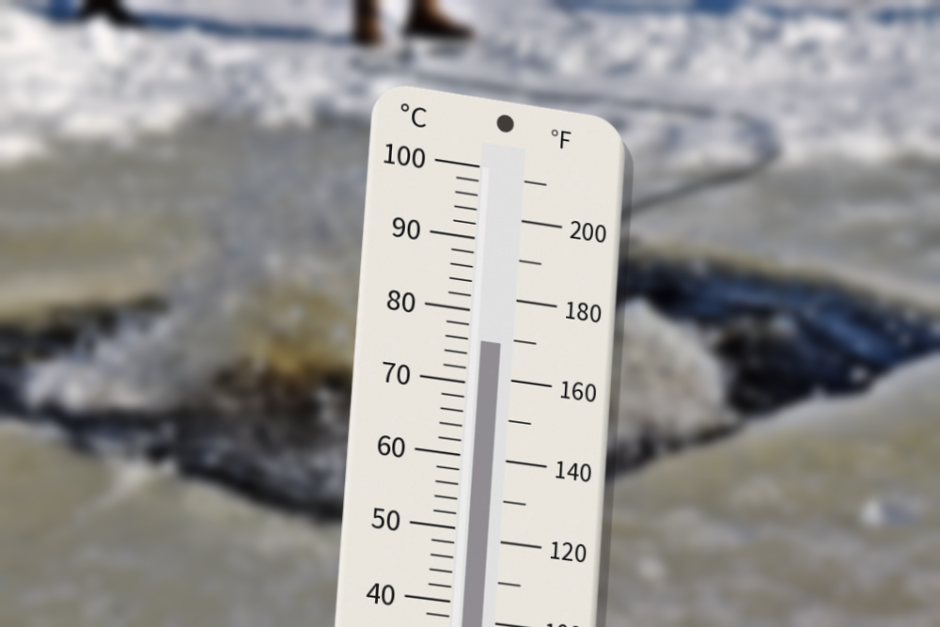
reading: °C 76
